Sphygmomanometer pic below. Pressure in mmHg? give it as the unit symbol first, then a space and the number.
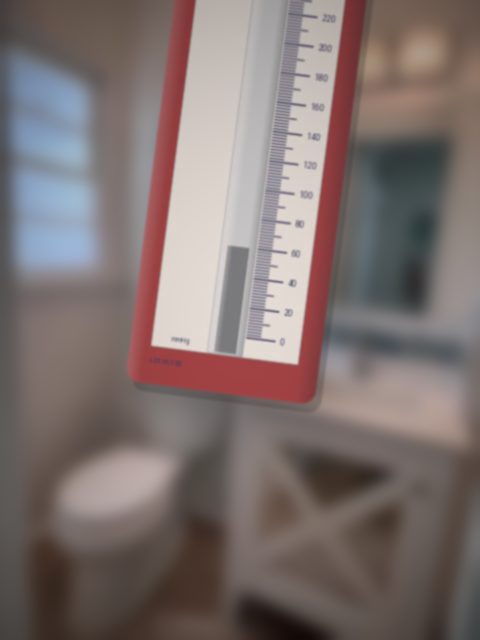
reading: mmHg 60
